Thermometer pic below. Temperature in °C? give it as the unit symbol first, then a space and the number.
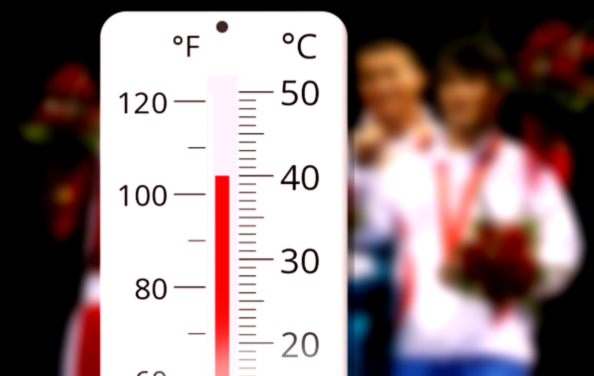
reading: °C 40
